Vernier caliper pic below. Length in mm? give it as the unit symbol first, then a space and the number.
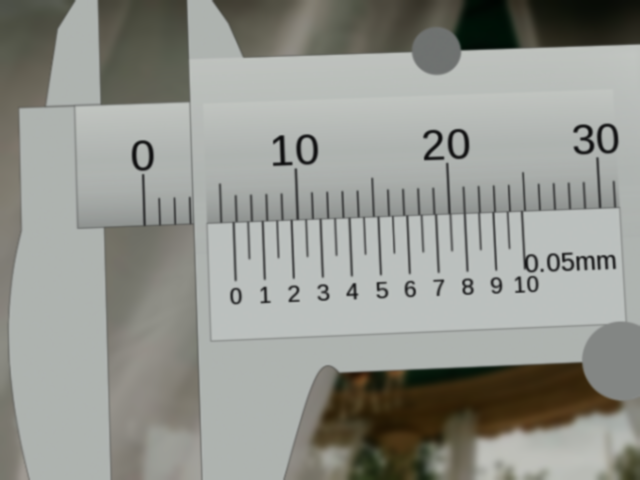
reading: mm 5.8
